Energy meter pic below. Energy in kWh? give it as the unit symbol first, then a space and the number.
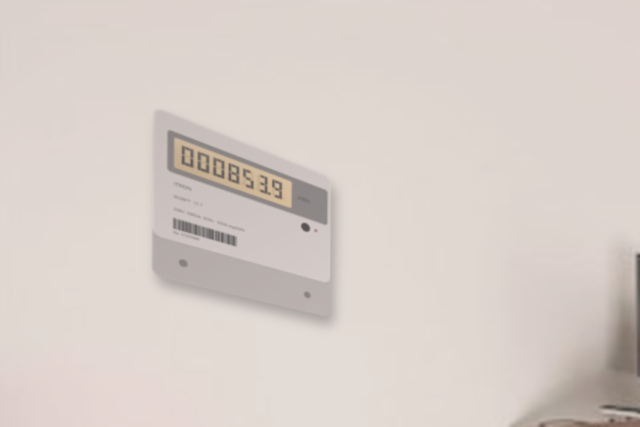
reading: kWh 853.9
